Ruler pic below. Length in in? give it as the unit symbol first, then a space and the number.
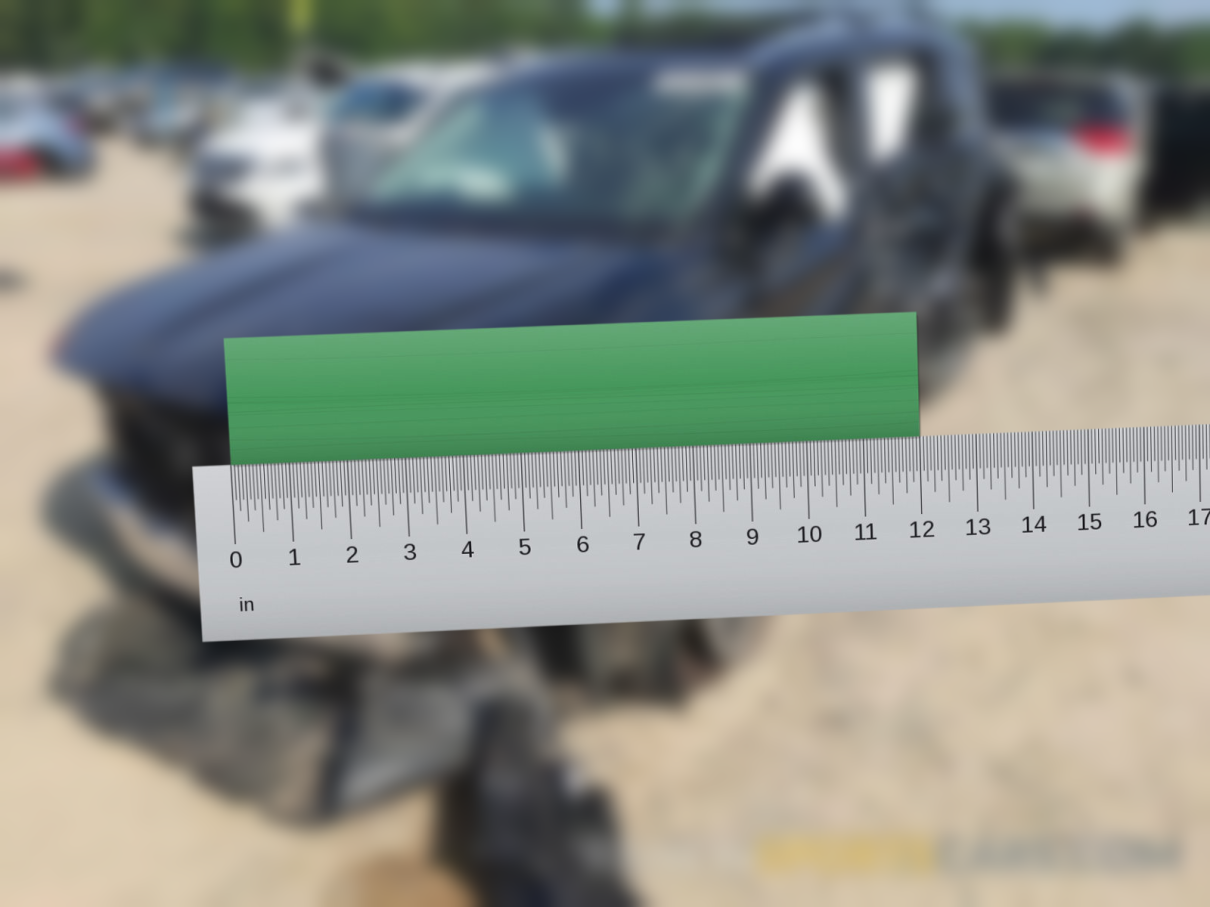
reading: in 12
